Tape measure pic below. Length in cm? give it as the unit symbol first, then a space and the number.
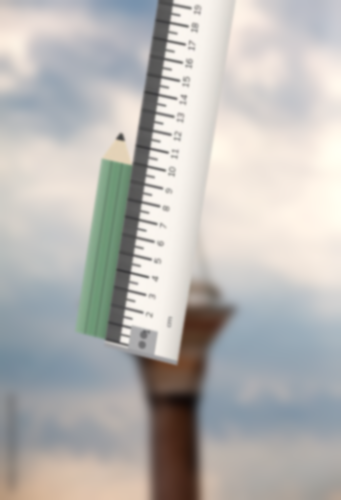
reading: cm 11.5
